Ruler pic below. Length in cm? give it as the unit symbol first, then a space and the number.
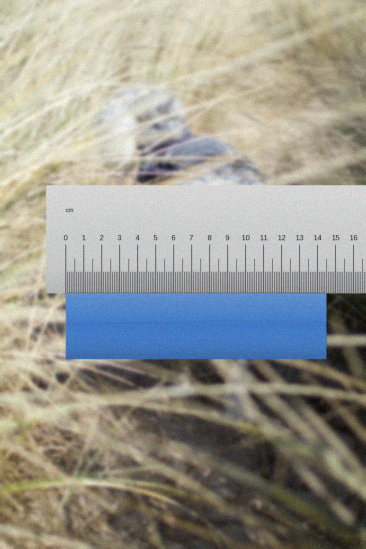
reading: cm 14.5
